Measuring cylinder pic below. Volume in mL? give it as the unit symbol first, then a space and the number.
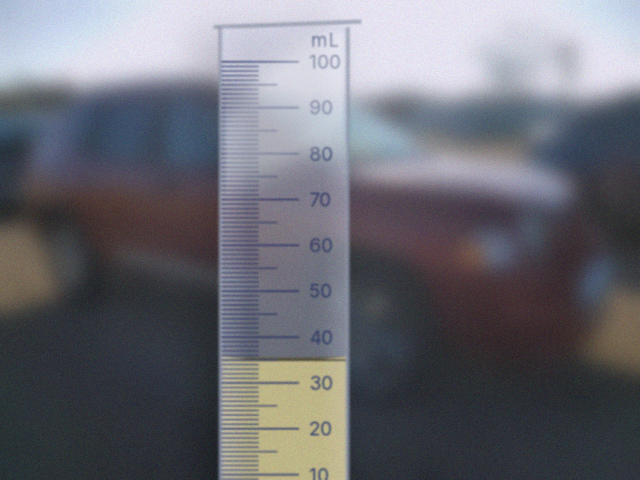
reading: mL 35
